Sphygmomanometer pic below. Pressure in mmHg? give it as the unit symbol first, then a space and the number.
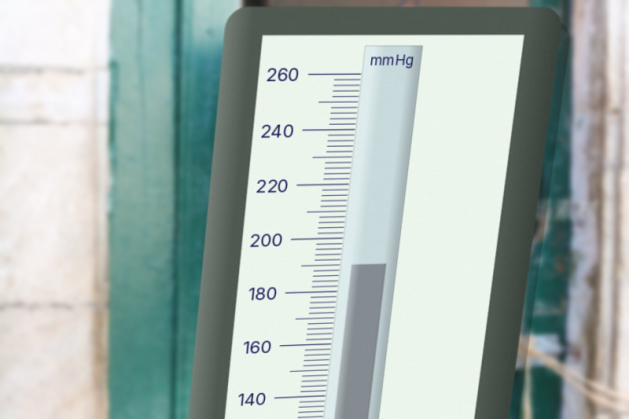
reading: mmHg 190
